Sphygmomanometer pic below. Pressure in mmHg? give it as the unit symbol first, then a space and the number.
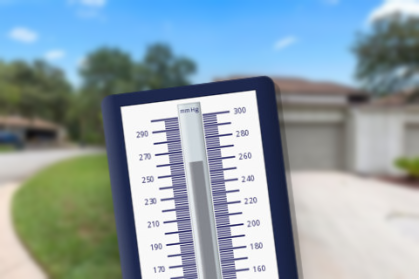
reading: mmHg 260
